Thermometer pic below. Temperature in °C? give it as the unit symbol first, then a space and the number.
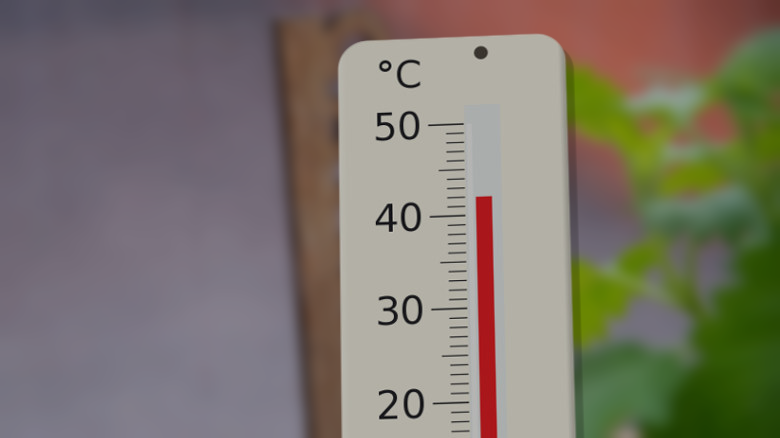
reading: °C 42
